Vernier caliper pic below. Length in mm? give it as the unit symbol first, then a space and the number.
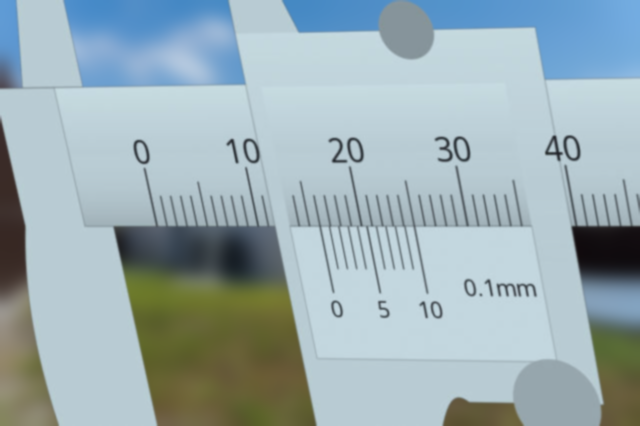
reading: mm 16.0
